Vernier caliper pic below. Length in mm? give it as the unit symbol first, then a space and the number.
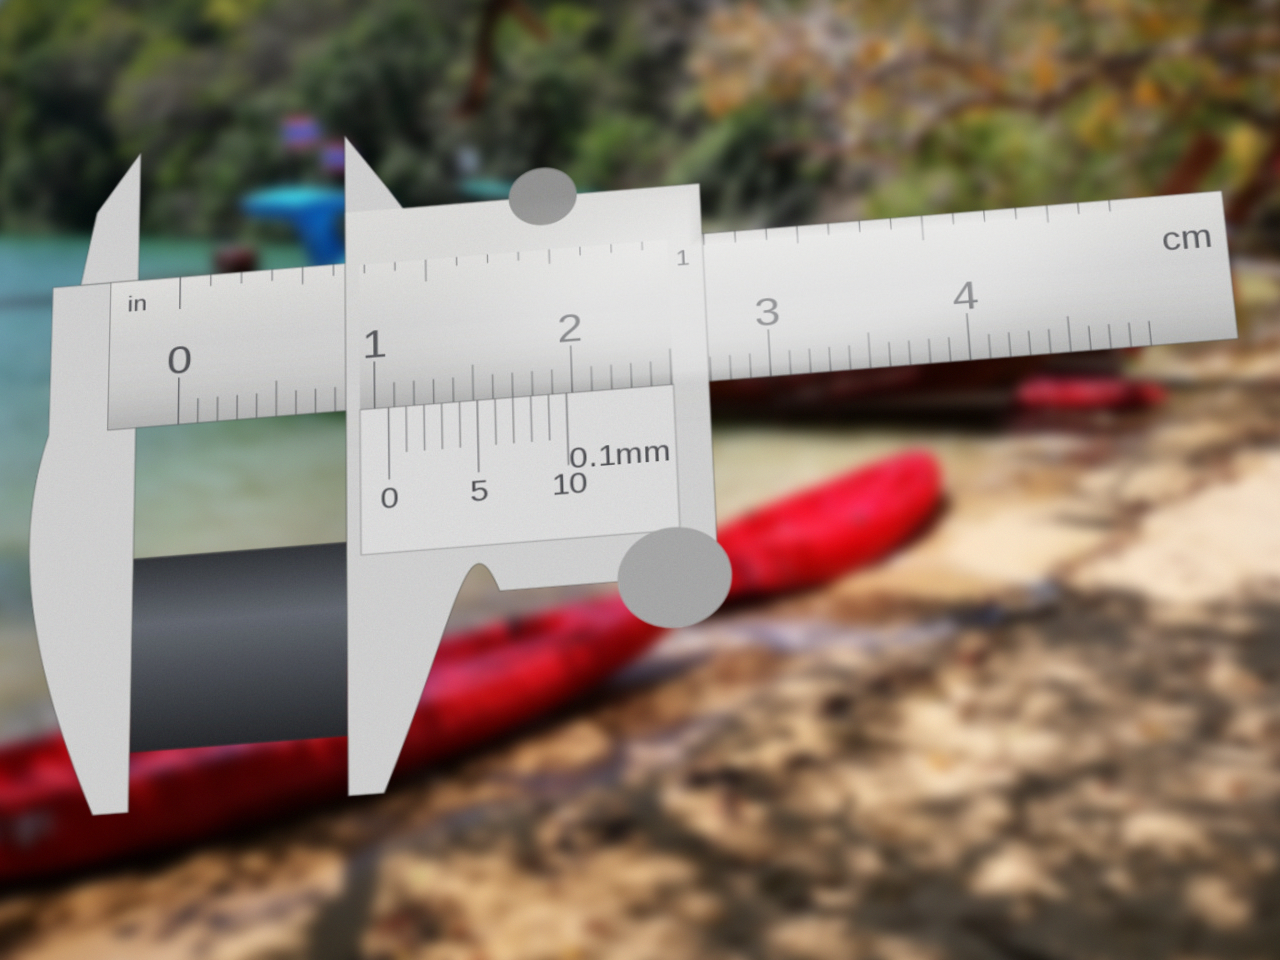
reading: mm 10.7
